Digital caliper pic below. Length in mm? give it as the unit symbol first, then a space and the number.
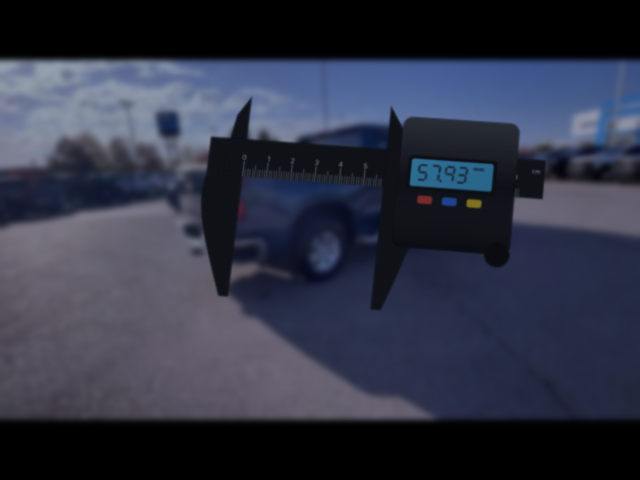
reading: mm 57.93
